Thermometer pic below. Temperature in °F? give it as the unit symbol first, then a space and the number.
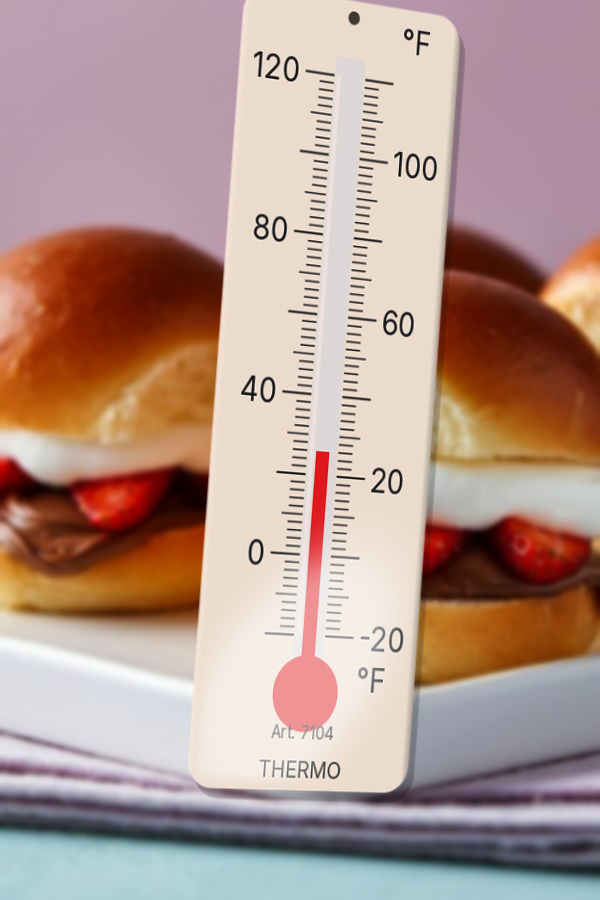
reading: °F 26
